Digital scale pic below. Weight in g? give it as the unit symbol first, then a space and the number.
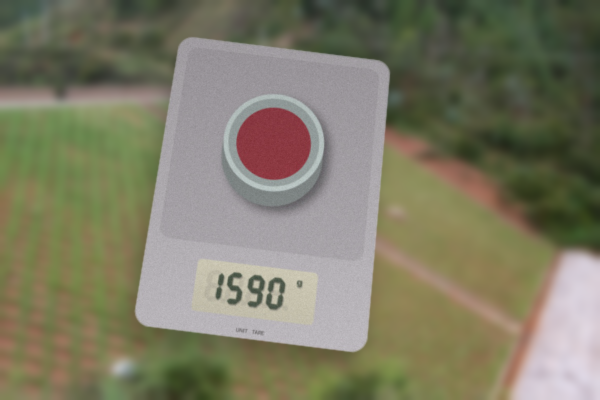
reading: g 1590
